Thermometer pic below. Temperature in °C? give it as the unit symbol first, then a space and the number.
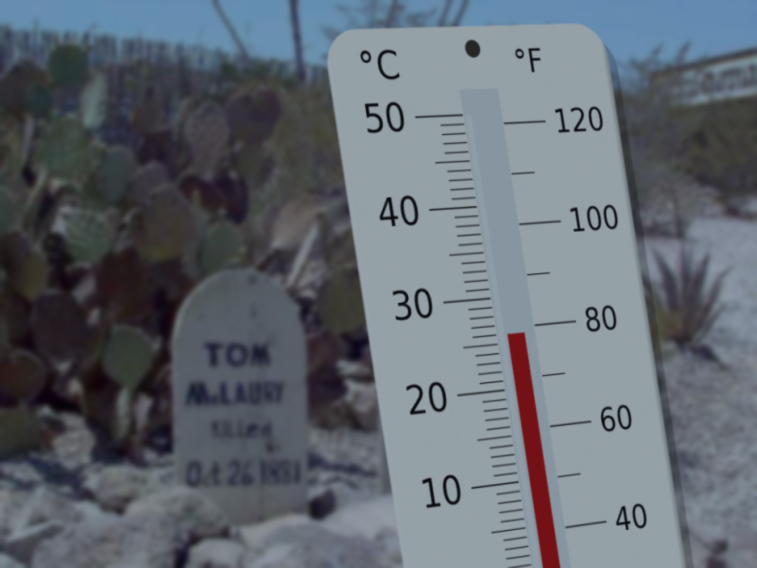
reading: °C 26
